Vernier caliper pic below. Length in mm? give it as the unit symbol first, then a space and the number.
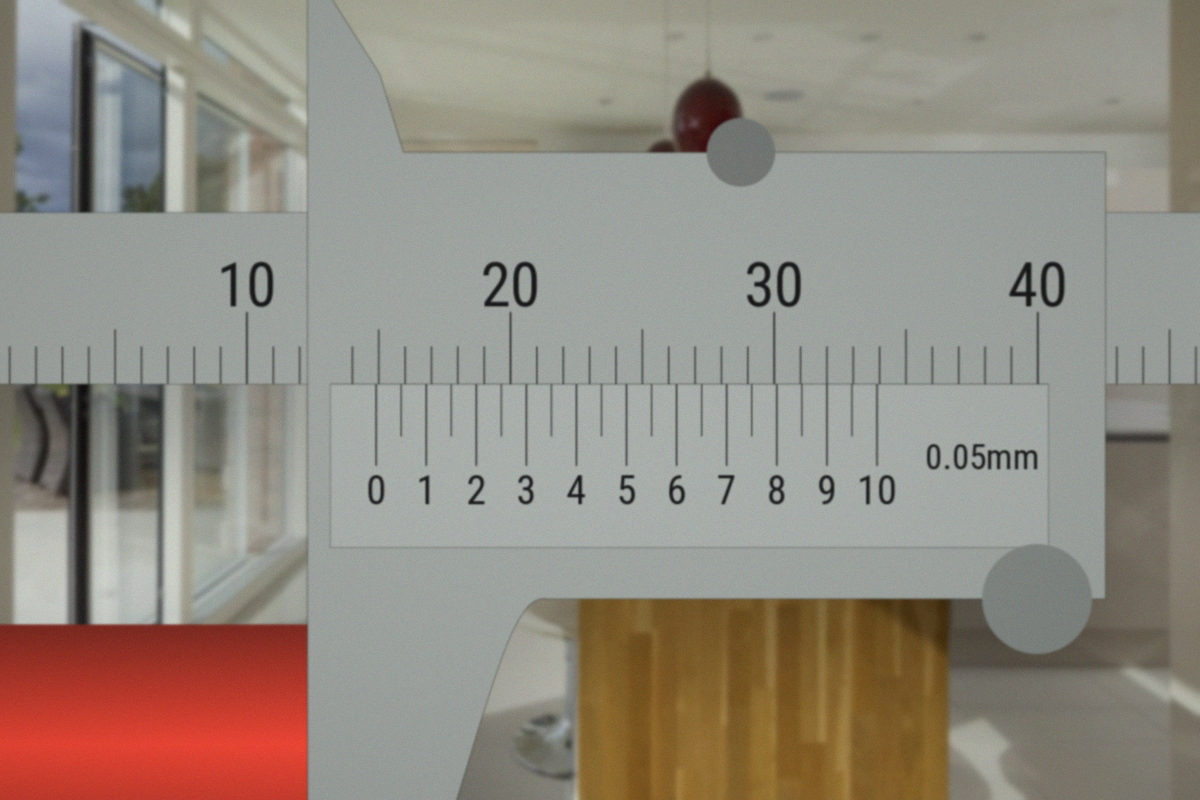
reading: mm 14.9
